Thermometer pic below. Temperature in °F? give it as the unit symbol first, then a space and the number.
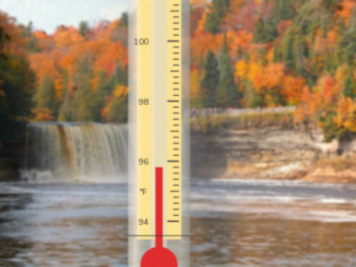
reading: °F 95.8
